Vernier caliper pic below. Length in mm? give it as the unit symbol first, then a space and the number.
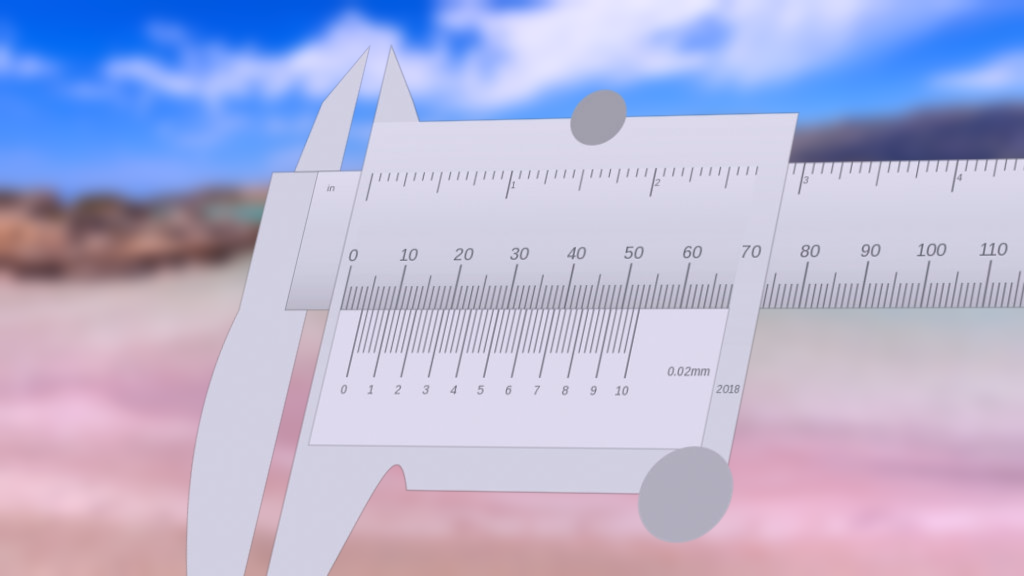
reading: mm 4.0
